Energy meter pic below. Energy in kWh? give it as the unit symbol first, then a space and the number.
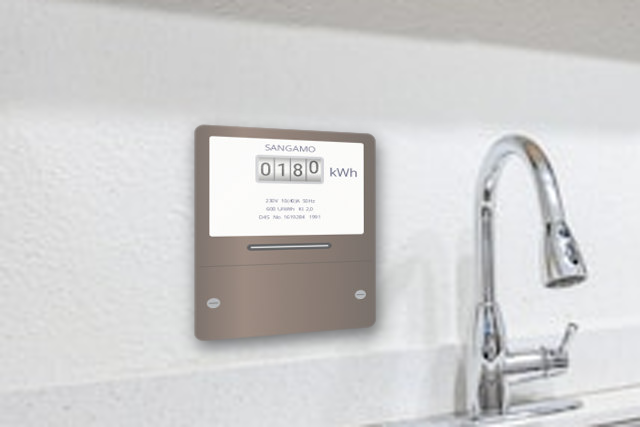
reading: kWh 180
